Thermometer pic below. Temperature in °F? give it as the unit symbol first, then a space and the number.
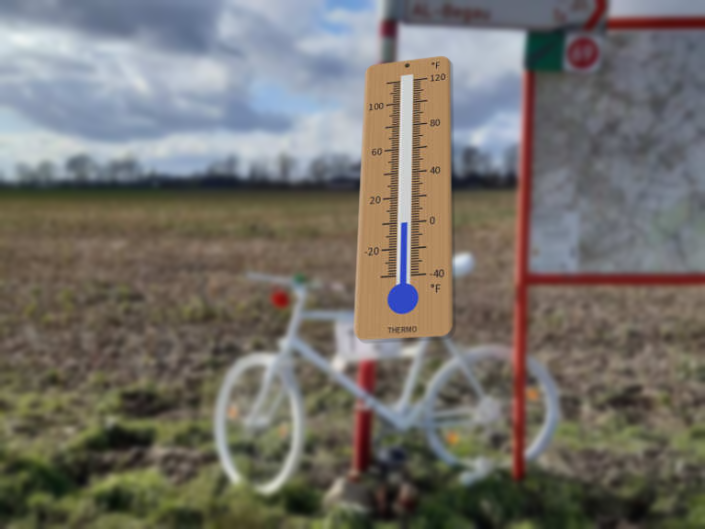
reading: °F 0
